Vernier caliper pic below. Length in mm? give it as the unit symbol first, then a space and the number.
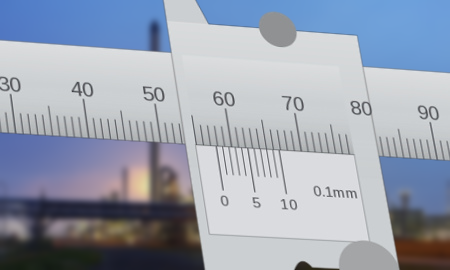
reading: mm 57.8
